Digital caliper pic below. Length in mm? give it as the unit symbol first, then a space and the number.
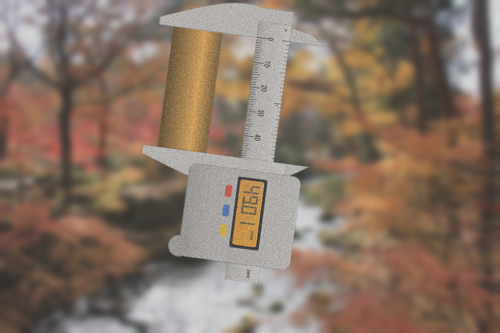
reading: mm 49.01
